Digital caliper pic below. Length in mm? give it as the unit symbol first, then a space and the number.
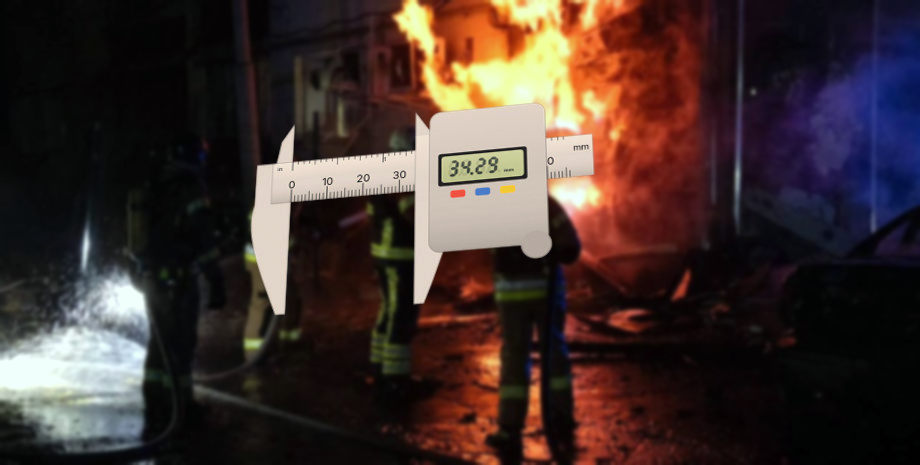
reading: mm 34.29
